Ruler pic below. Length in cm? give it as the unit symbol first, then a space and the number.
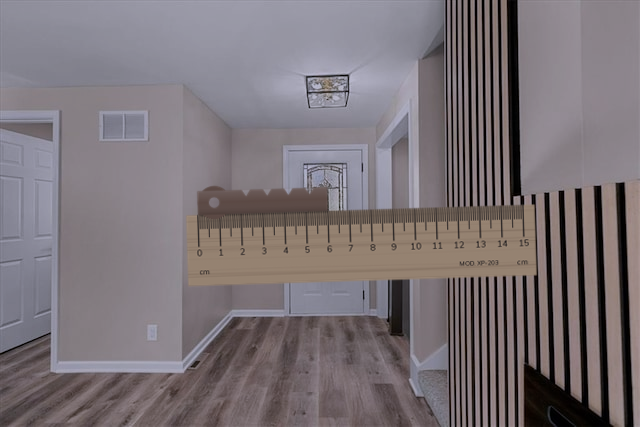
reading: cm 6
